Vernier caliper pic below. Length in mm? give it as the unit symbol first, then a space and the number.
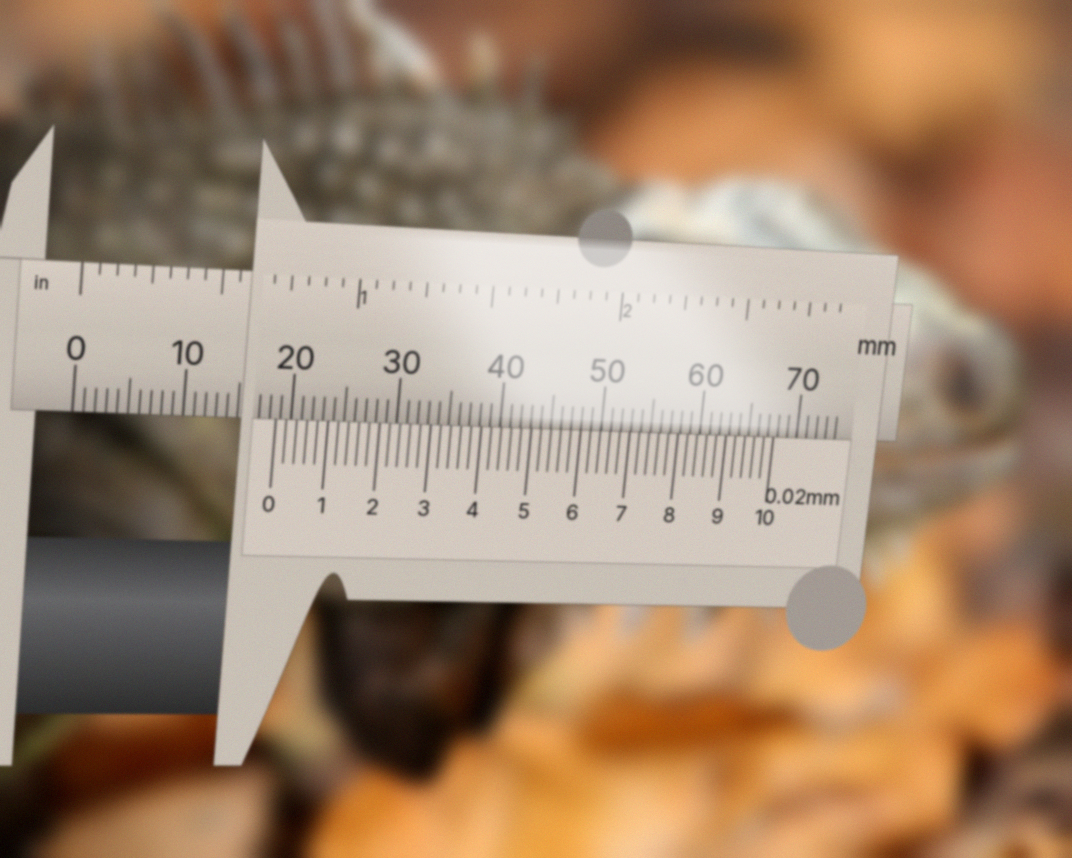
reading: mm 18.6
